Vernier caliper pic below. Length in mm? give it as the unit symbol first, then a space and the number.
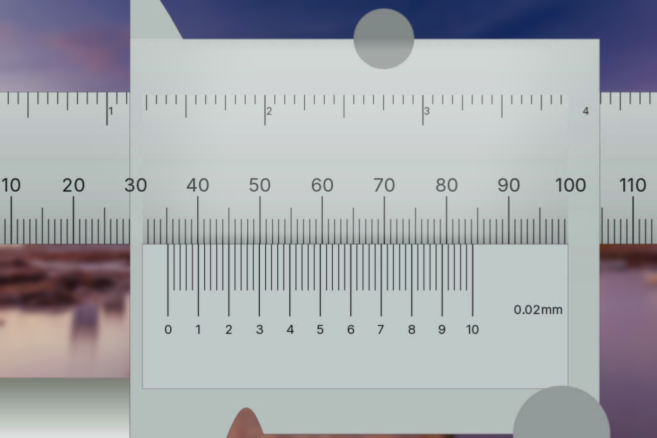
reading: mm 35.2
